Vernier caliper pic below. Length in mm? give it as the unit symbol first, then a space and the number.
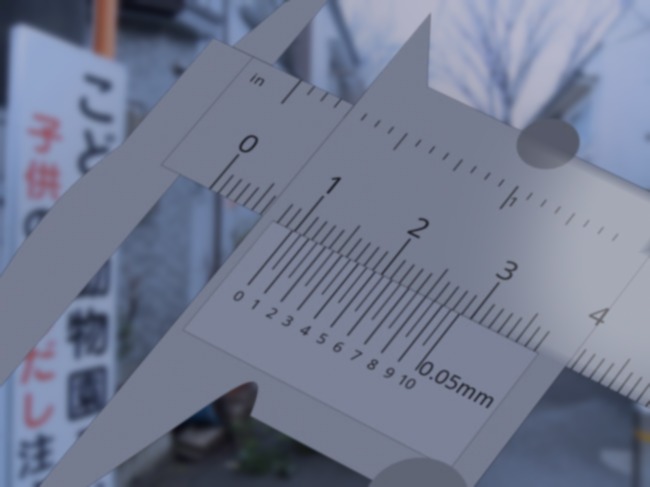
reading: mm 9.8
